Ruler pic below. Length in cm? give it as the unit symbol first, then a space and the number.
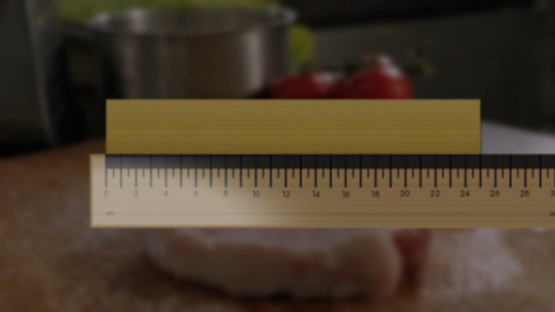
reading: cm 25
